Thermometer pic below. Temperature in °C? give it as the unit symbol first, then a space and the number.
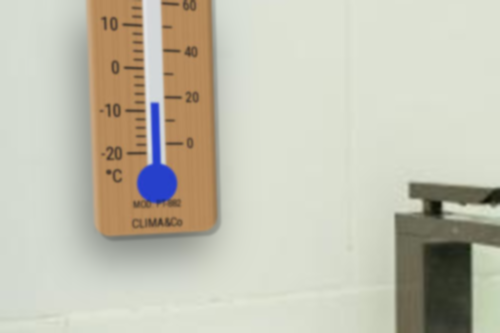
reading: °C -8
